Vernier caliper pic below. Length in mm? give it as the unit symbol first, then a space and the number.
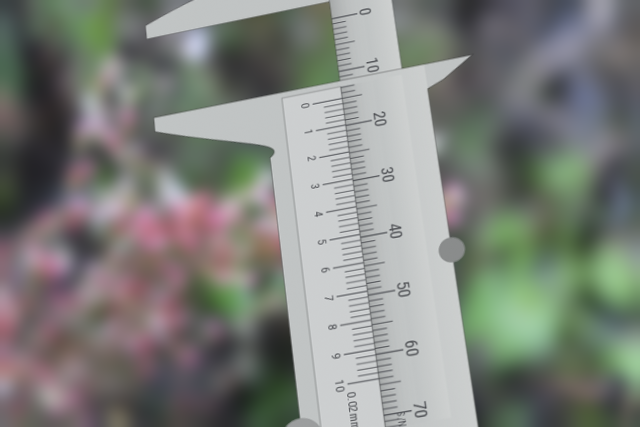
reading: mm 15.0
